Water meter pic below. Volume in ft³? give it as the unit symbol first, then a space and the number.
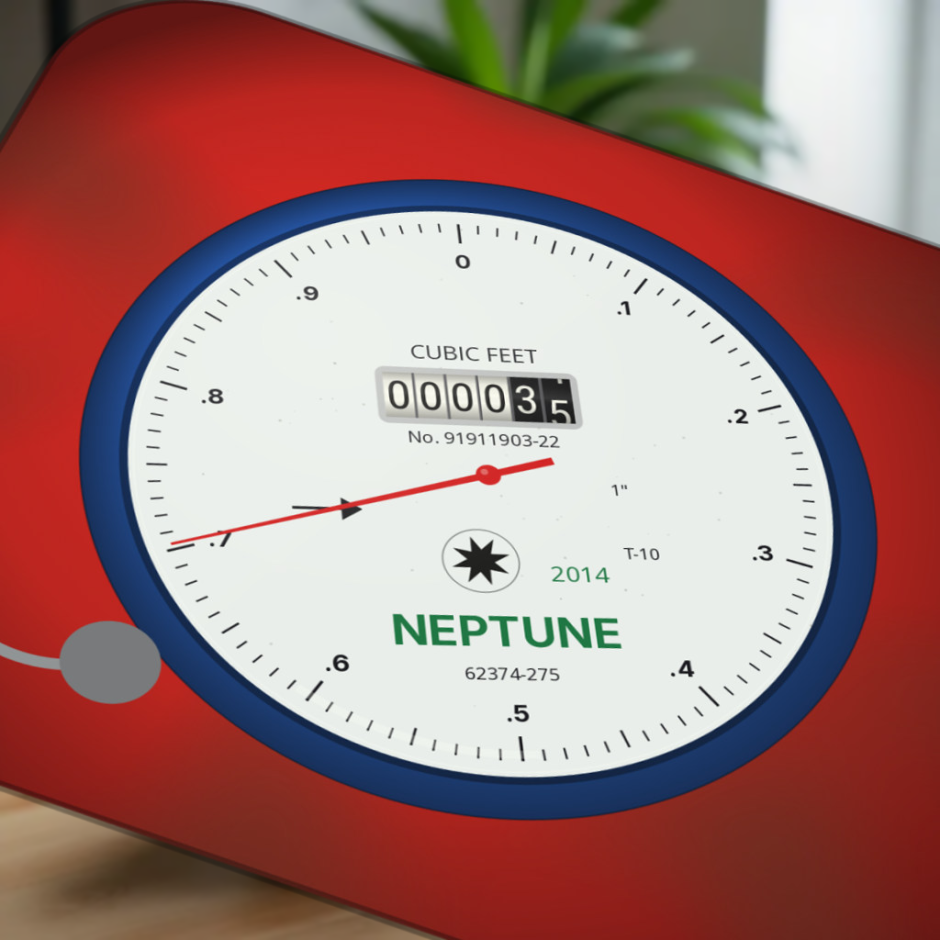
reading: ft³ 34.70
